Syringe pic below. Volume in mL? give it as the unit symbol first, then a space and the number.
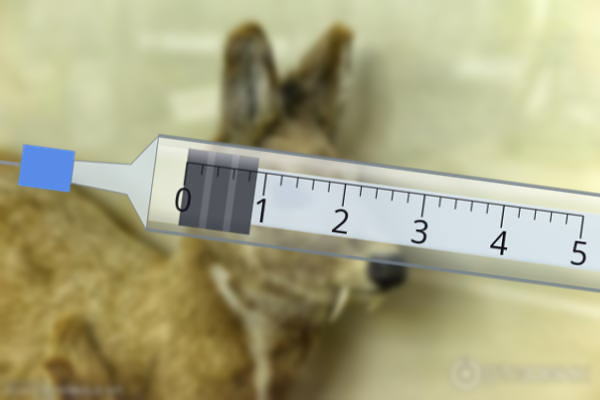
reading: mL 0
